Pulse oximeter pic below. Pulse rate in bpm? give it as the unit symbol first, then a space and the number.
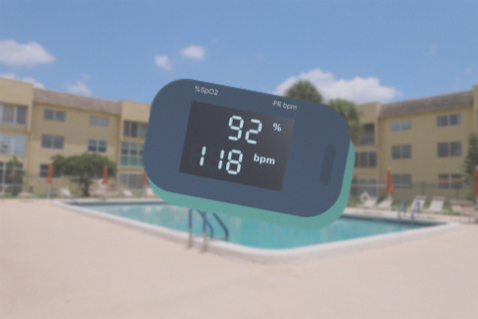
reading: bpm 118
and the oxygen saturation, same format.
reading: % 92
